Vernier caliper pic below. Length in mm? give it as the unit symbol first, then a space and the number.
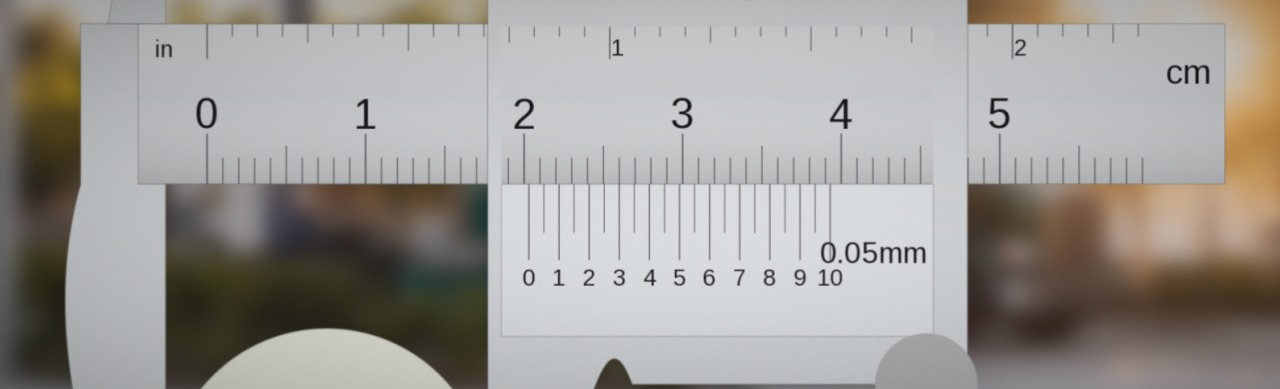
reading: mm 20.3
